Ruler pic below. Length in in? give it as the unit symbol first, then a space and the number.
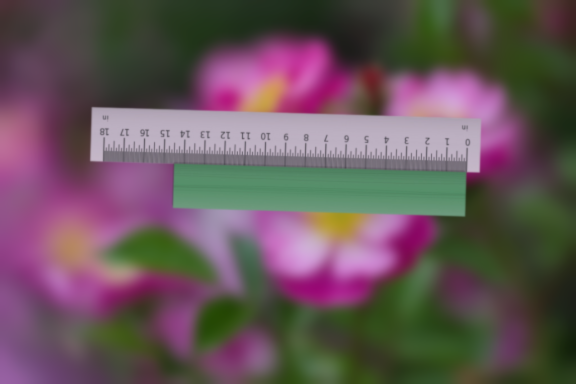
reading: in 14.5
